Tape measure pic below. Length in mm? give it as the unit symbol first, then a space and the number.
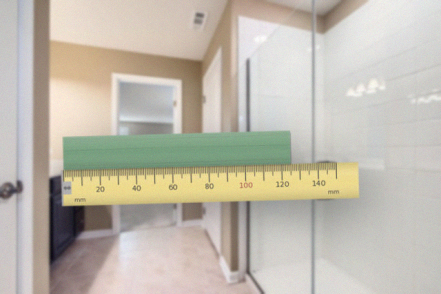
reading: mm 125
